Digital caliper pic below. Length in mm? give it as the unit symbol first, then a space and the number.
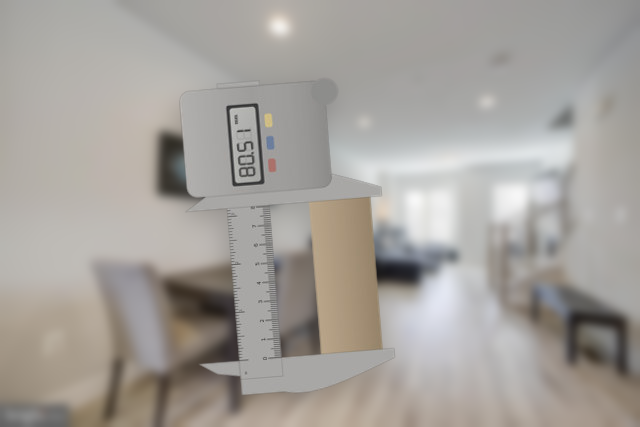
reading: mm 80.51
